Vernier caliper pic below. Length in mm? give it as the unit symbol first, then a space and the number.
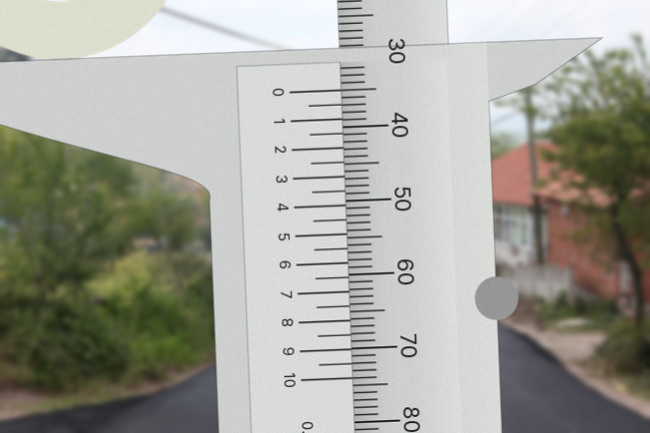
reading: mm 35.0
